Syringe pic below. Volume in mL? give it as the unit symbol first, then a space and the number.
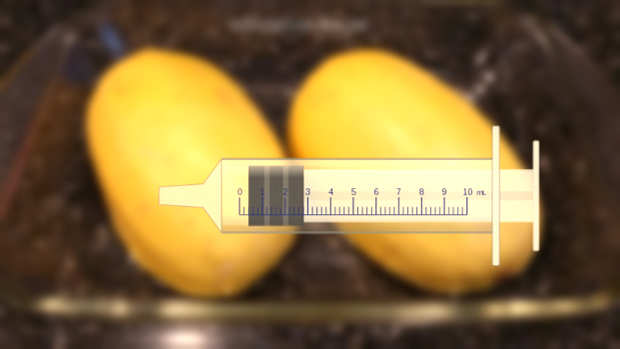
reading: mL 0.4
